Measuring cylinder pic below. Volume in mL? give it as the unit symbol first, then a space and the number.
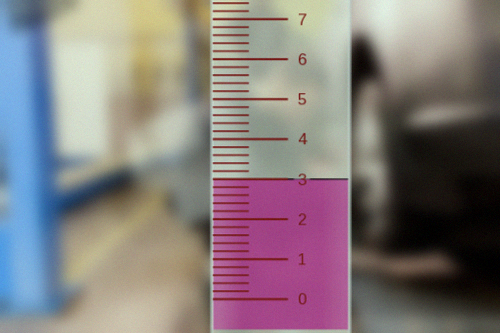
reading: mL 3
